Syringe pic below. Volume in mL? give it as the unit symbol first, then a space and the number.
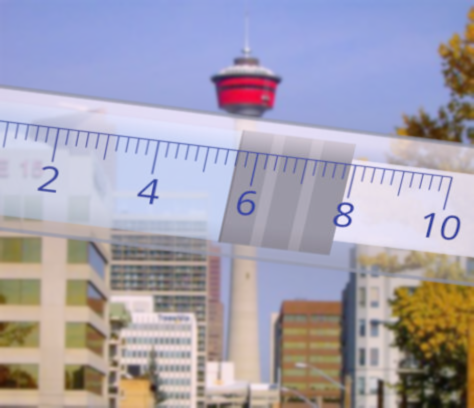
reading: mL 5.6
